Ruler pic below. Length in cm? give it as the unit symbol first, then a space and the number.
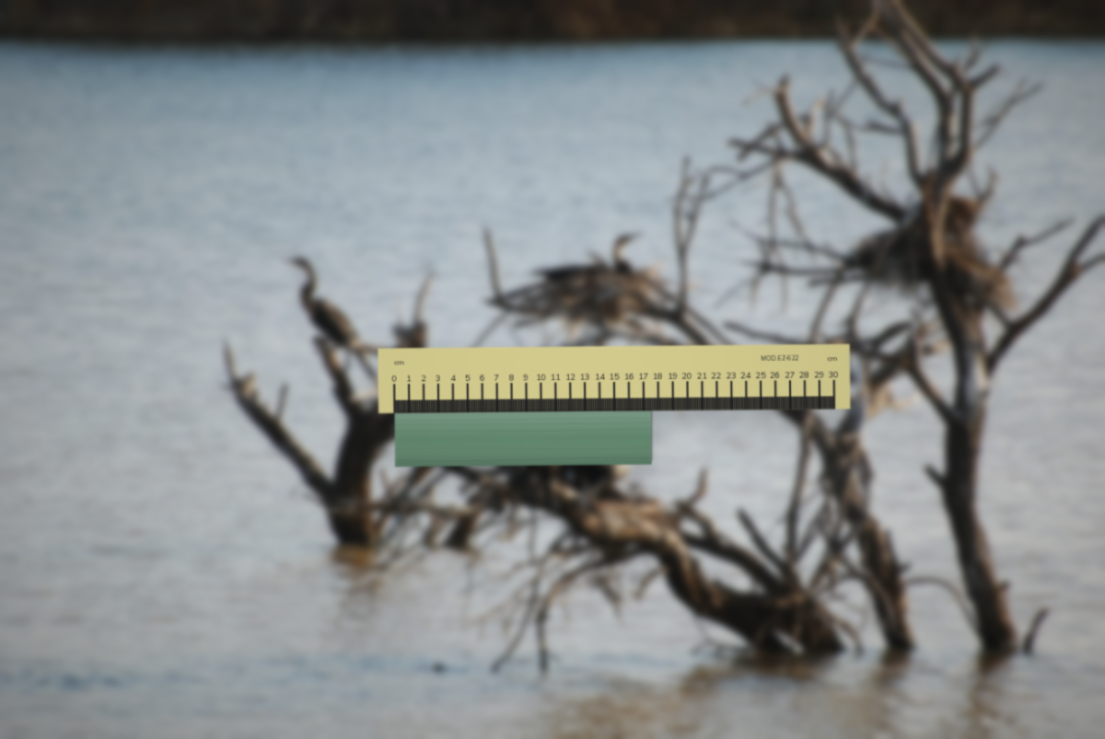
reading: cm 17.5
